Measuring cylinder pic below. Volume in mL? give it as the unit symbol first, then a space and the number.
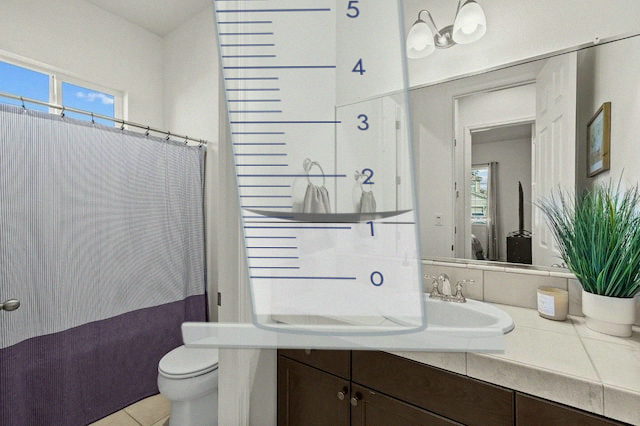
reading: mL 1.1
